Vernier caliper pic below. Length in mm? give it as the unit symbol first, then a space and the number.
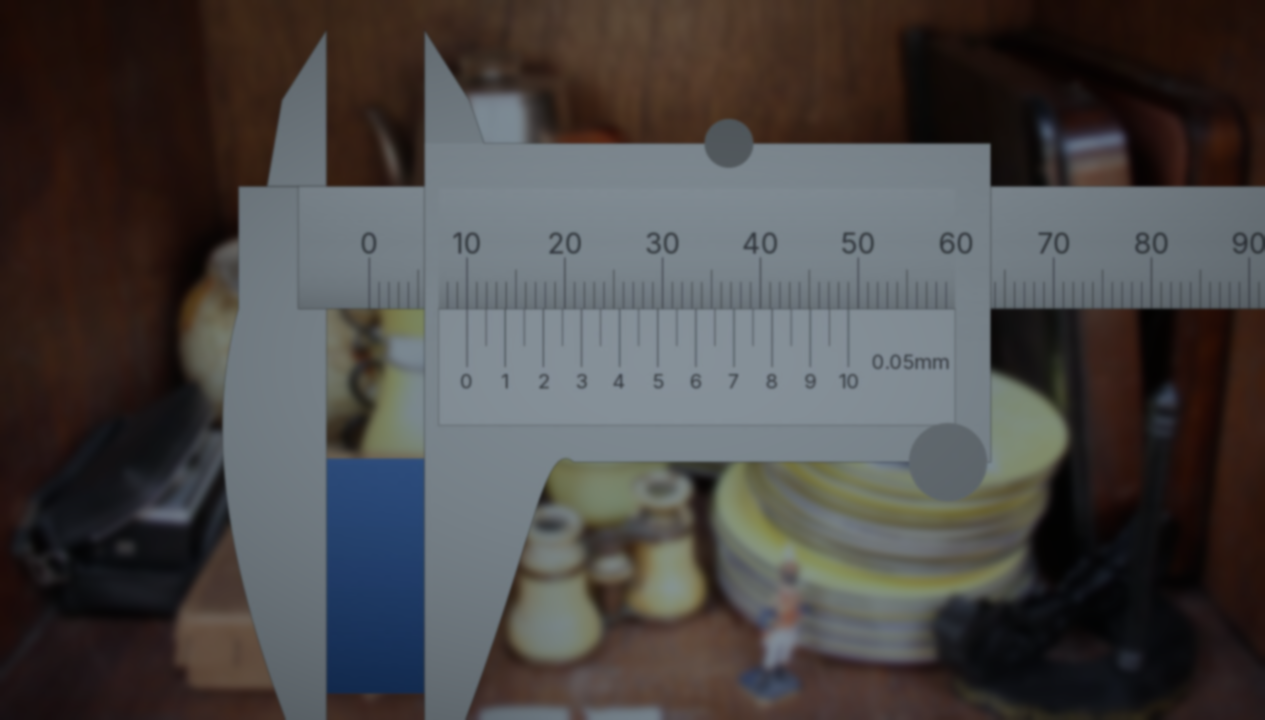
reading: mm 10.0
